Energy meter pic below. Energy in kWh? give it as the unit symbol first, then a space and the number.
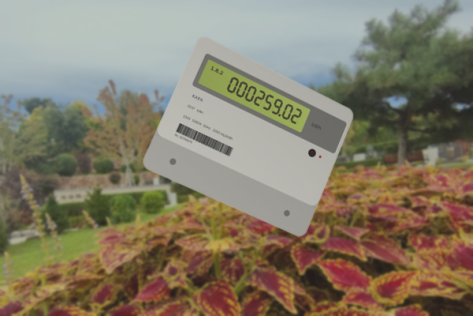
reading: kWh 259.02
